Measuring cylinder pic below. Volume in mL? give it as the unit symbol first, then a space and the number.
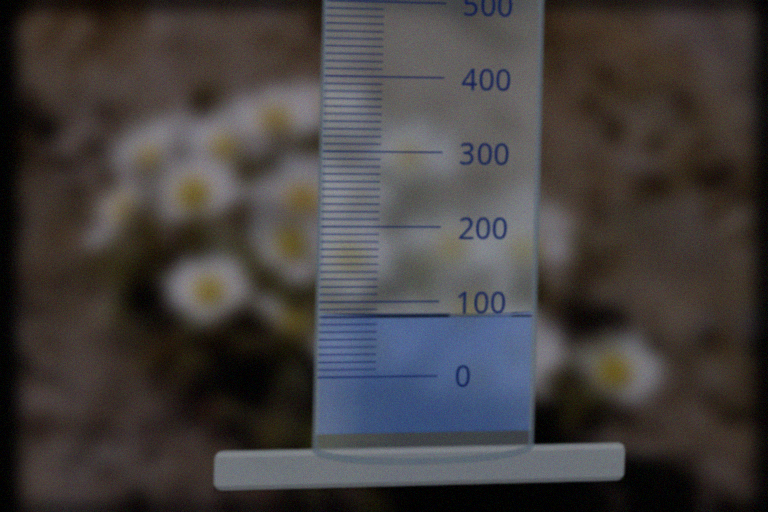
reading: mL 80
